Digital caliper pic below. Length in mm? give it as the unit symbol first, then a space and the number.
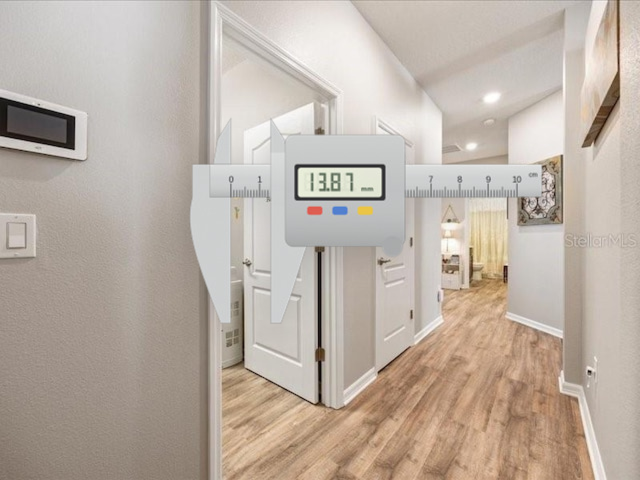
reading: mm 13.87
